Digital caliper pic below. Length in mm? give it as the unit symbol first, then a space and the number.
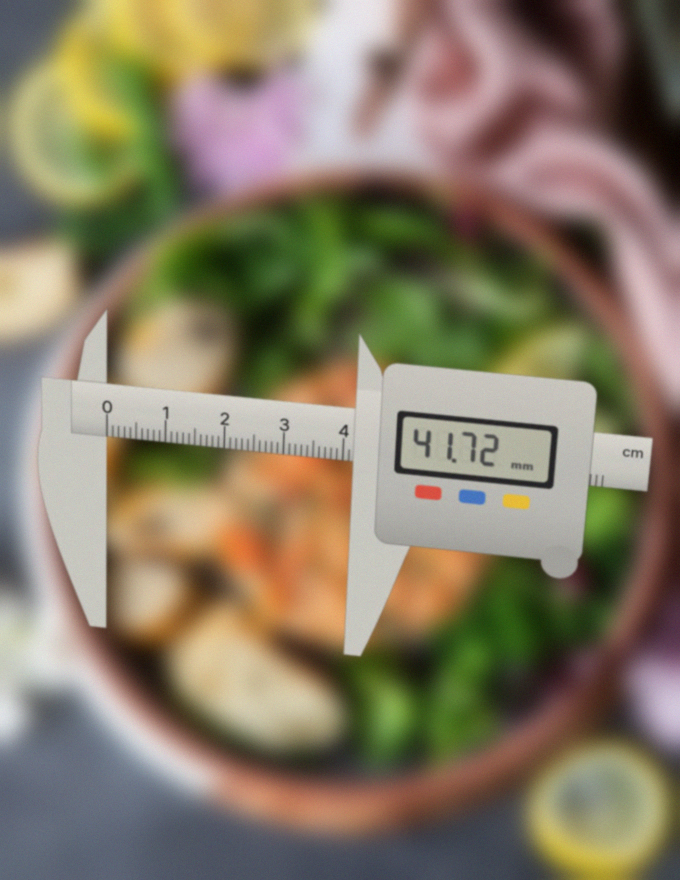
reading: mm 41.72
